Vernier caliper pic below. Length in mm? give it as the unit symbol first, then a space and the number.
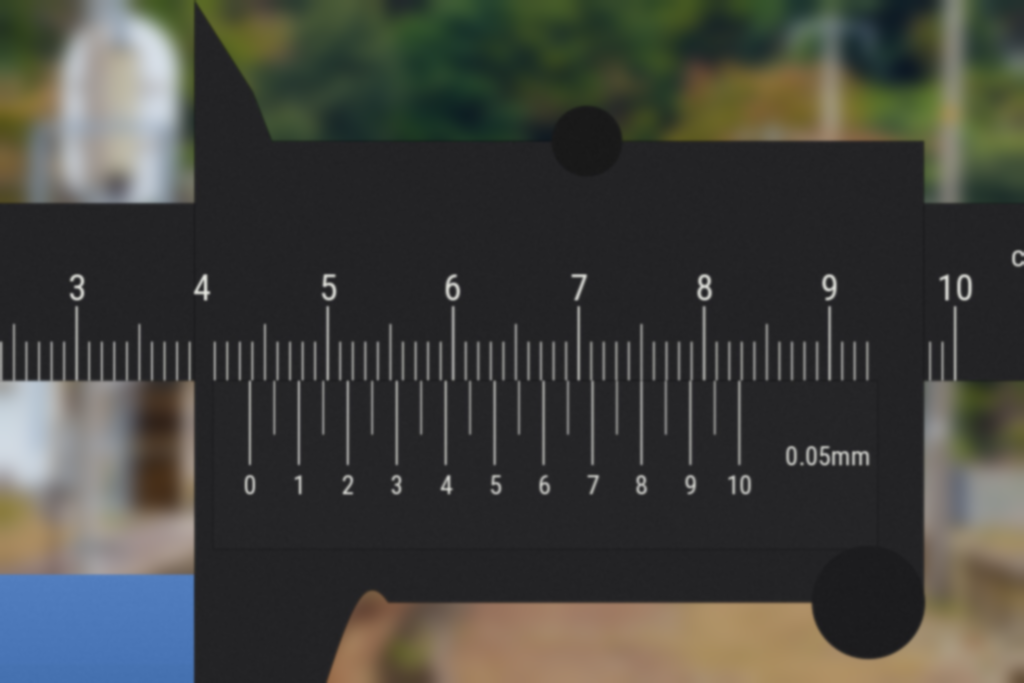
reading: mm 43.8
